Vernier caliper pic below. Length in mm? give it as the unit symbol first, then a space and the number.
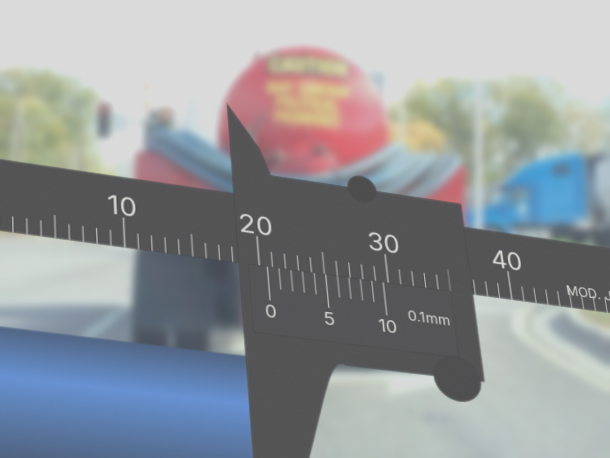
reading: mm 20.6
